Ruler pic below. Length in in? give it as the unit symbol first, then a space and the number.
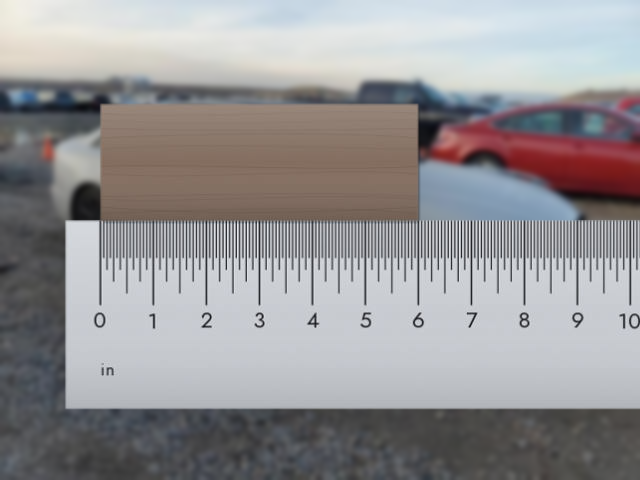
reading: in 6
